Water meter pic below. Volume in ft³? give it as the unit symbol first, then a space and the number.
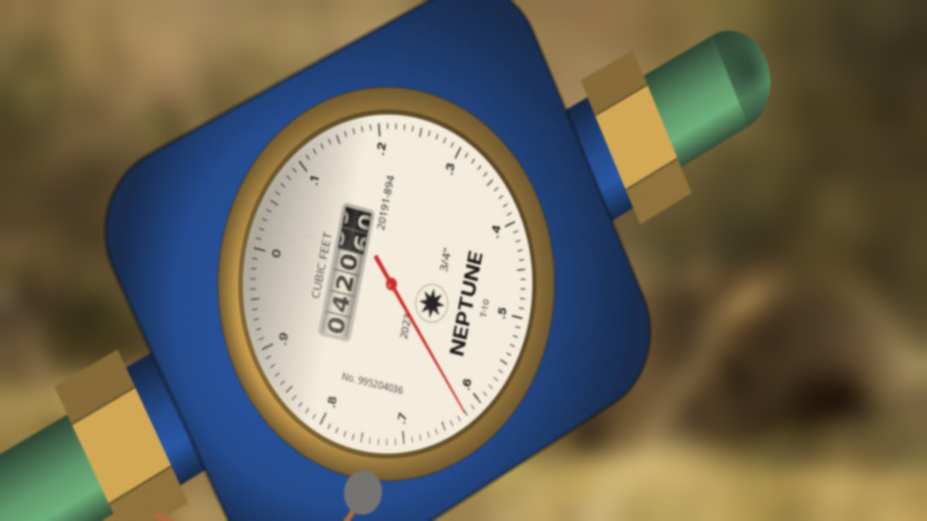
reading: ft³ 42059.62
